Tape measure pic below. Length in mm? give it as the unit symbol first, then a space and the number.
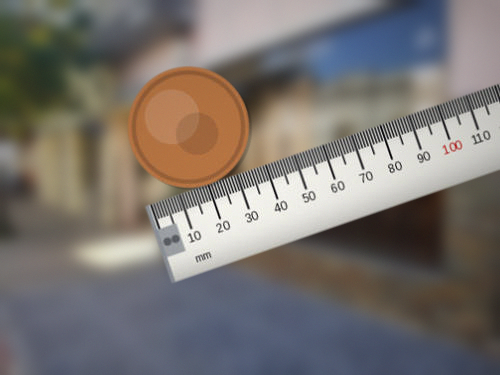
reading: mm 40
